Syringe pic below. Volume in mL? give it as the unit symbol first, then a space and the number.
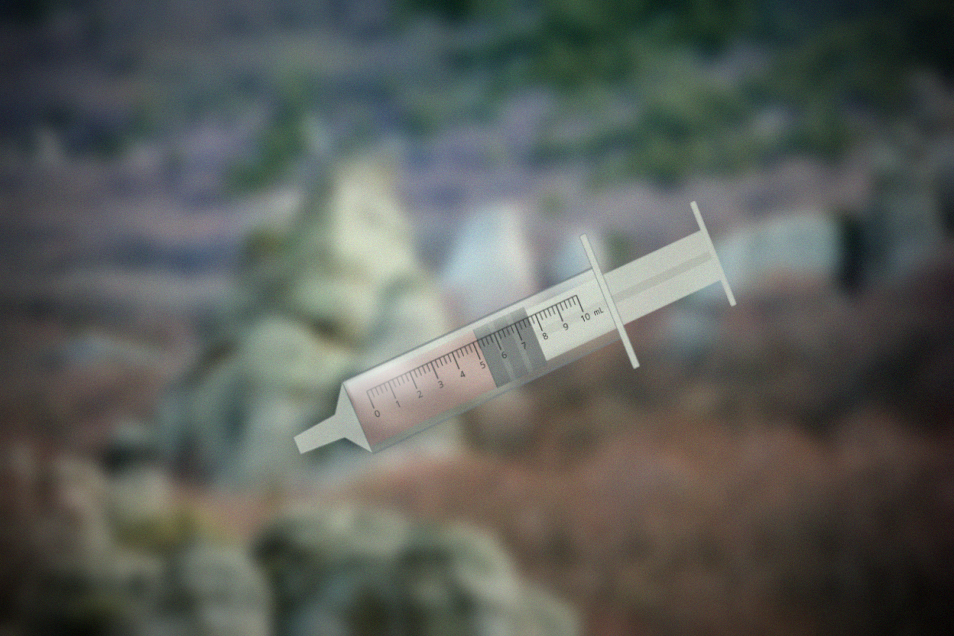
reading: mL 5.2
